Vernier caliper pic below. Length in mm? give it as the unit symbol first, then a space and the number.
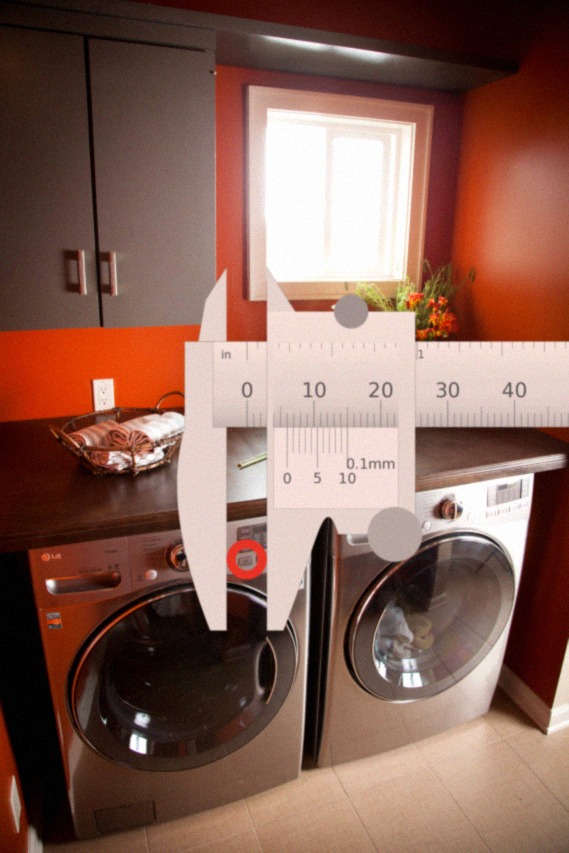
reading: mm 6.0
